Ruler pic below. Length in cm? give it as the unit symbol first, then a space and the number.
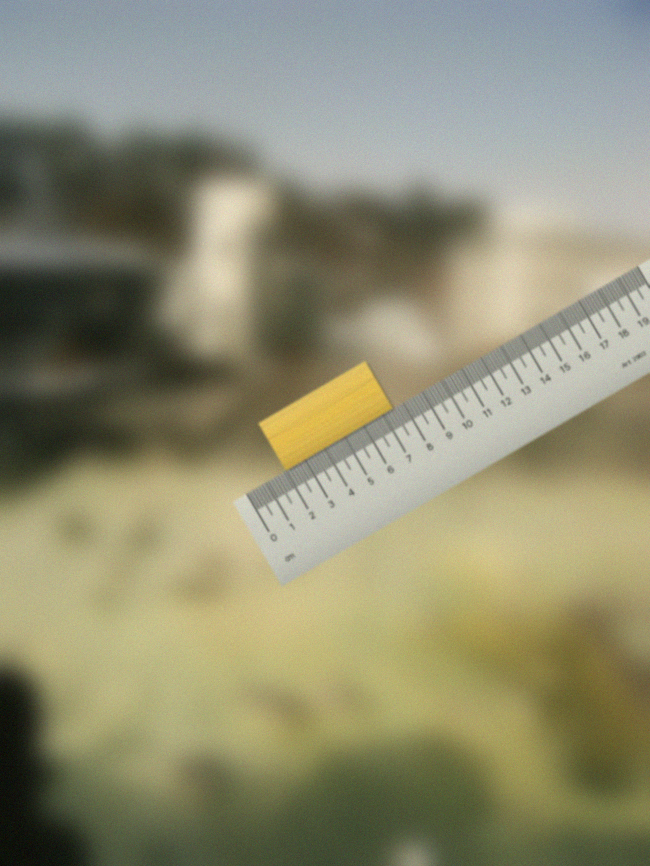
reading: cm 5.5
